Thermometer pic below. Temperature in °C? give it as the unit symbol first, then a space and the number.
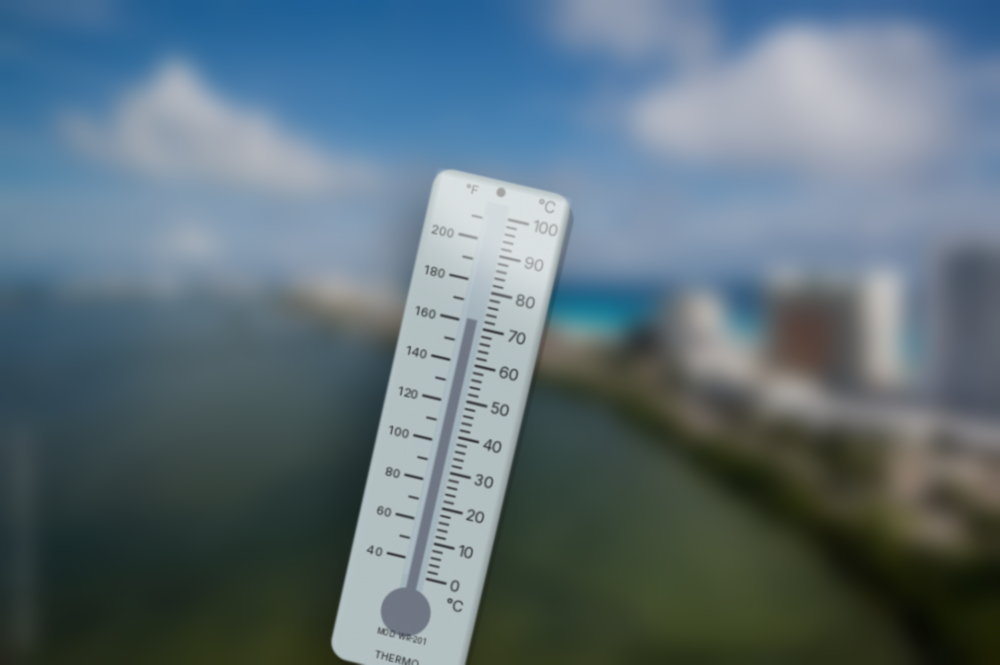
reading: °C 72
